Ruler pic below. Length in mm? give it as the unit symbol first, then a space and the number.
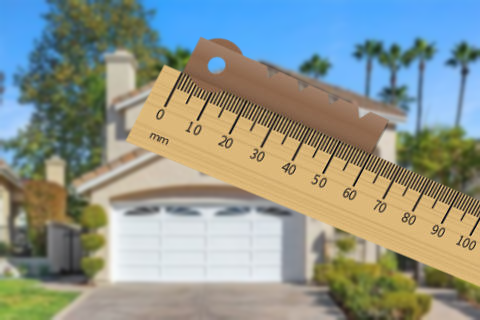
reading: mm 60
